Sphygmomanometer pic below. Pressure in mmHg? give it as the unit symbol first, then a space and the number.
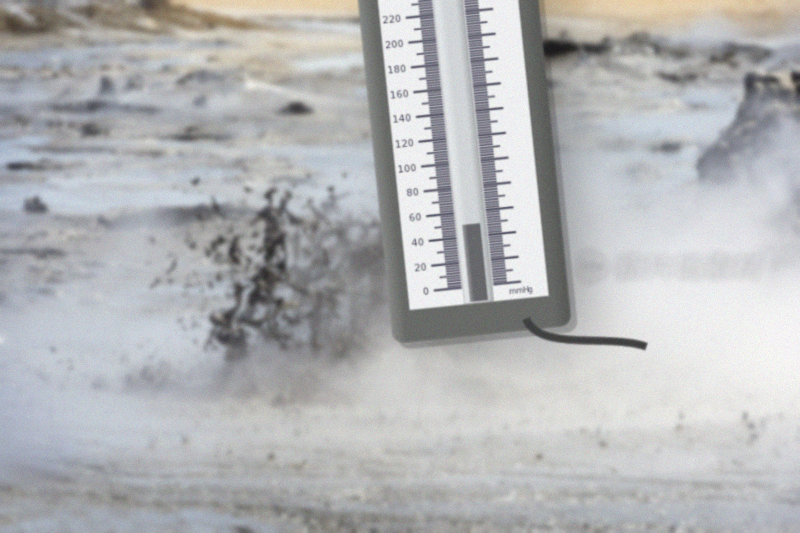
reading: mmHg 50
